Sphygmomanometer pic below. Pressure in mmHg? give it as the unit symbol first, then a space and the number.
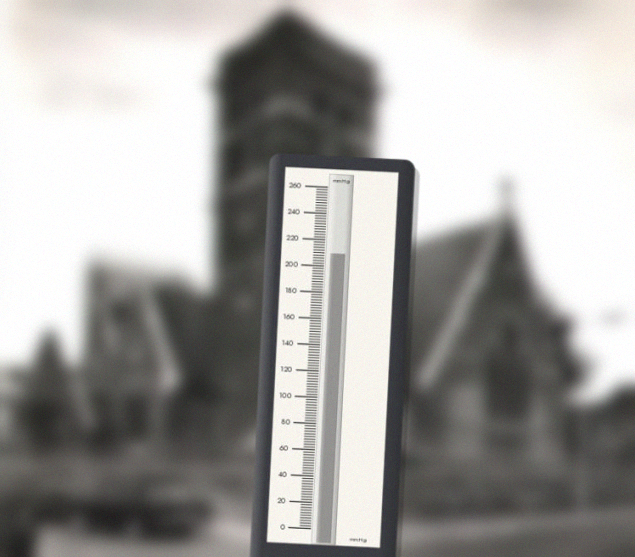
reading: mmHg 210
